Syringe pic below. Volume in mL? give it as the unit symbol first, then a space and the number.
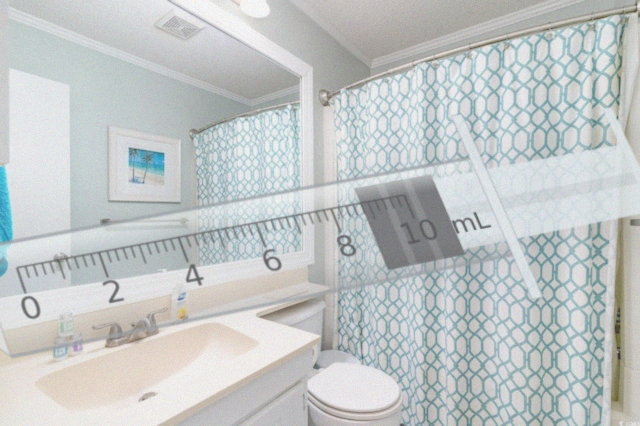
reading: mL 8.8
